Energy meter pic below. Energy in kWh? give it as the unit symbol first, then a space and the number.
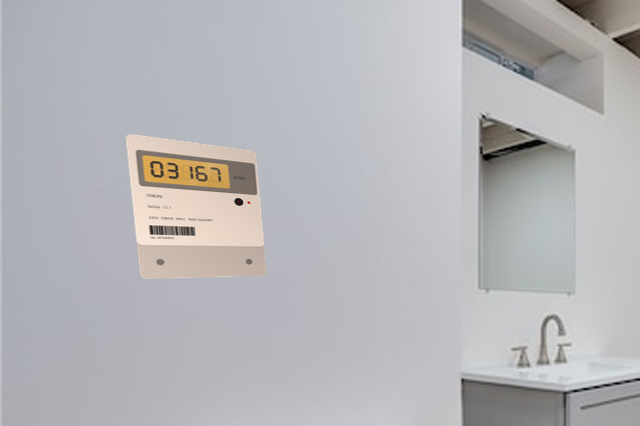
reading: kWh 3167
